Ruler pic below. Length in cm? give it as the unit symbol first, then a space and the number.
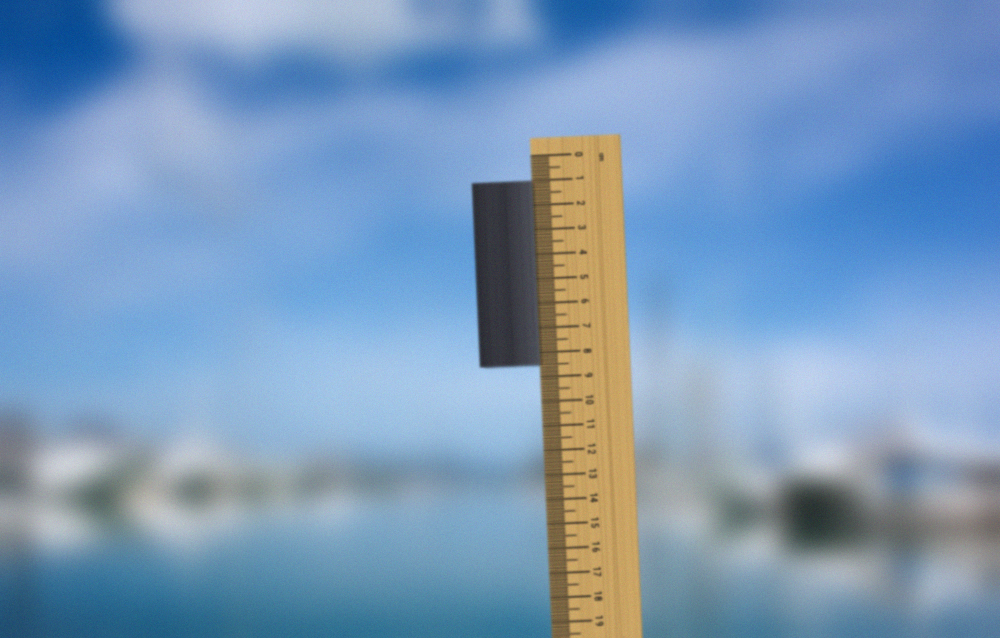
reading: cm 7.5
